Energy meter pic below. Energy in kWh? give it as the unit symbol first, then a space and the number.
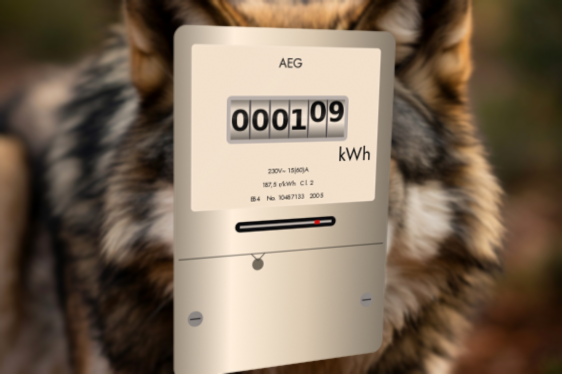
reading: kWh 109
